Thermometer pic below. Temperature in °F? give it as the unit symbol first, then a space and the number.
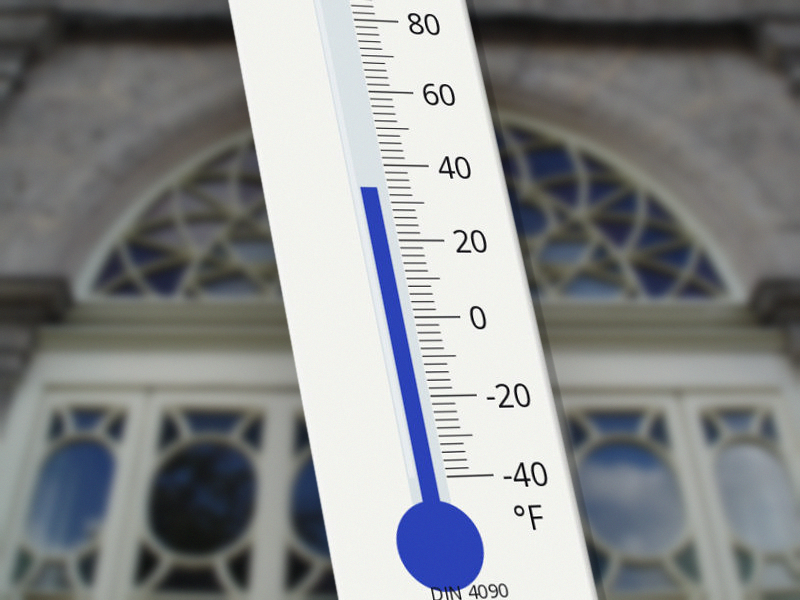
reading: °F 34
